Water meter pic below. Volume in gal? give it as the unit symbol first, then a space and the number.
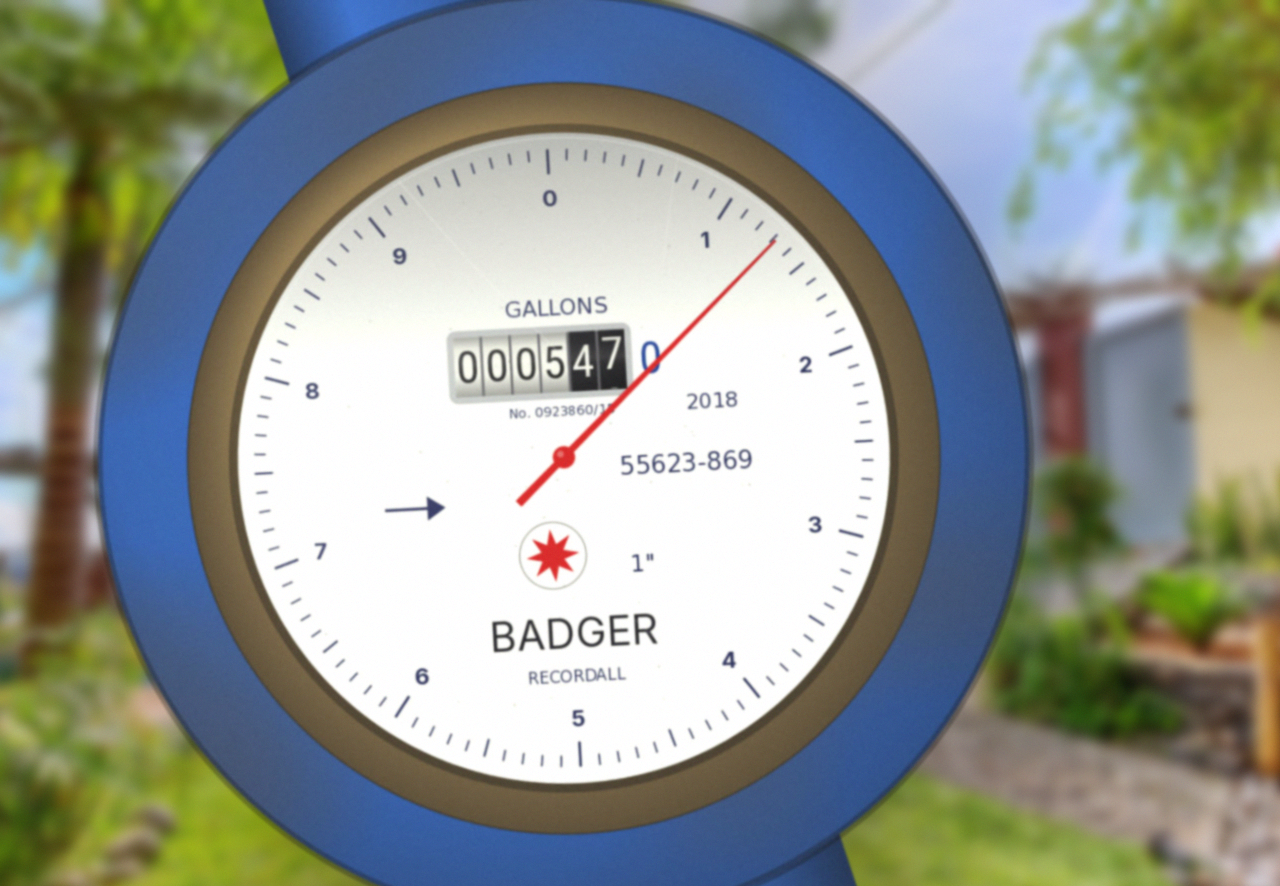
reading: gal 5471.3
